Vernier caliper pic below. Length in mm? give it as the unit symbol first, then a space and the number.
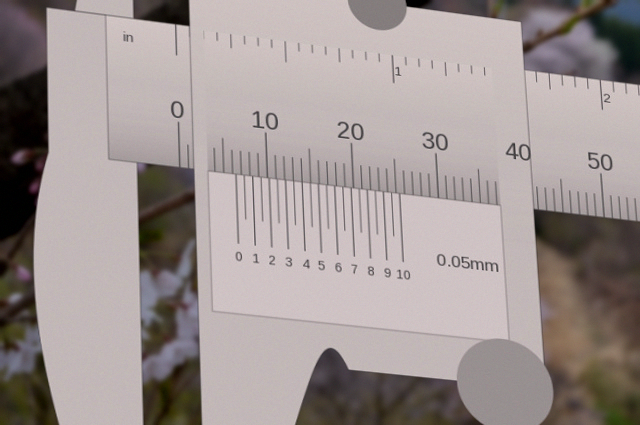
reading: mm 6.4
